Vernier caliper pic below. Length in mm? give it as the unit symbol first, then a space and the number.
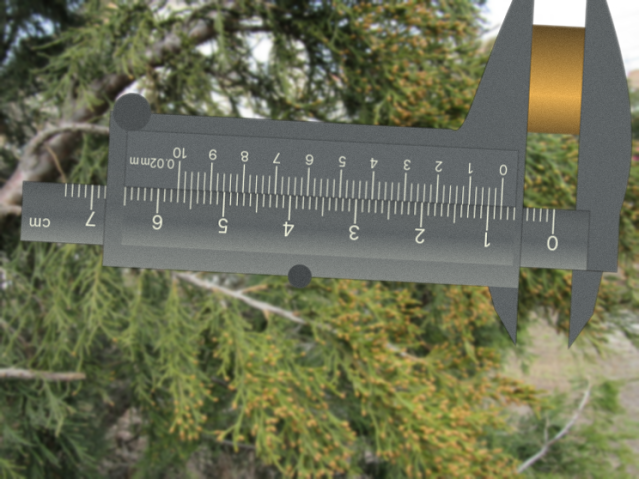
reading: mm 8.0
